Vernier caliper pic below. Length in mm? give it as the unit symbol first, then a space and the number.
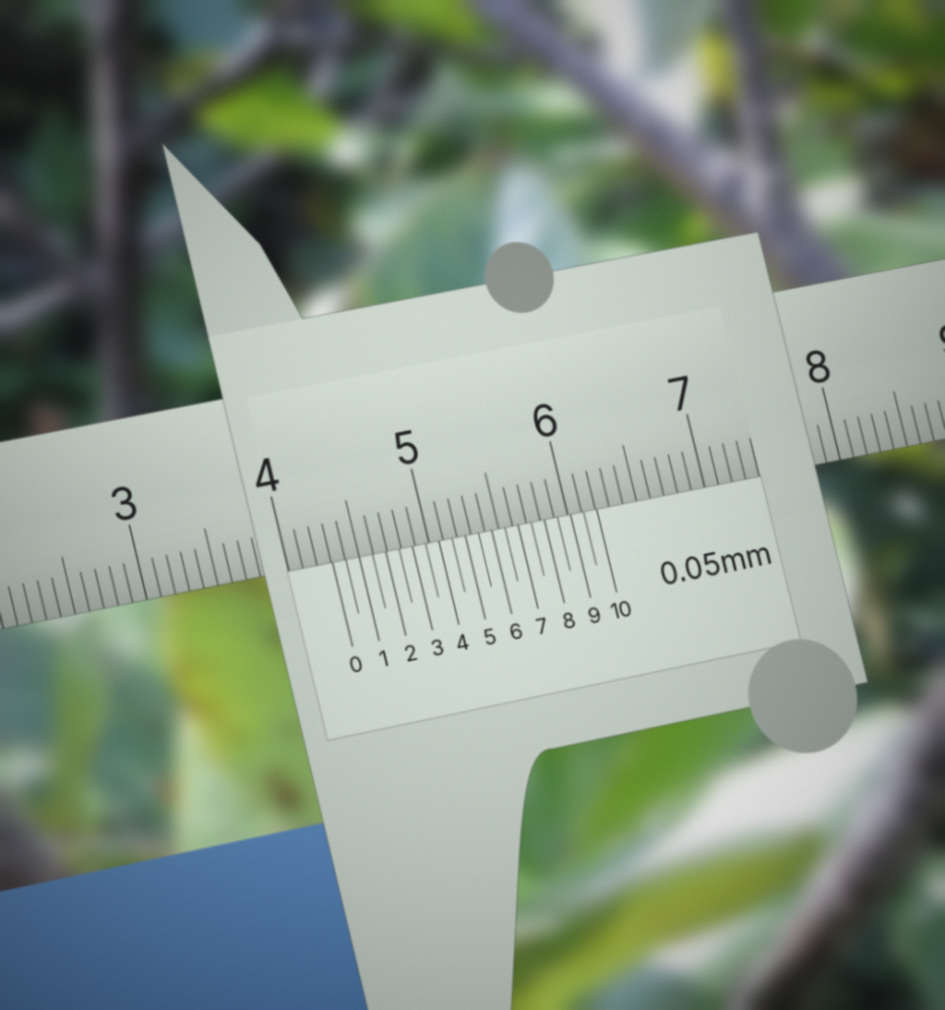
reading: mm 43.1
